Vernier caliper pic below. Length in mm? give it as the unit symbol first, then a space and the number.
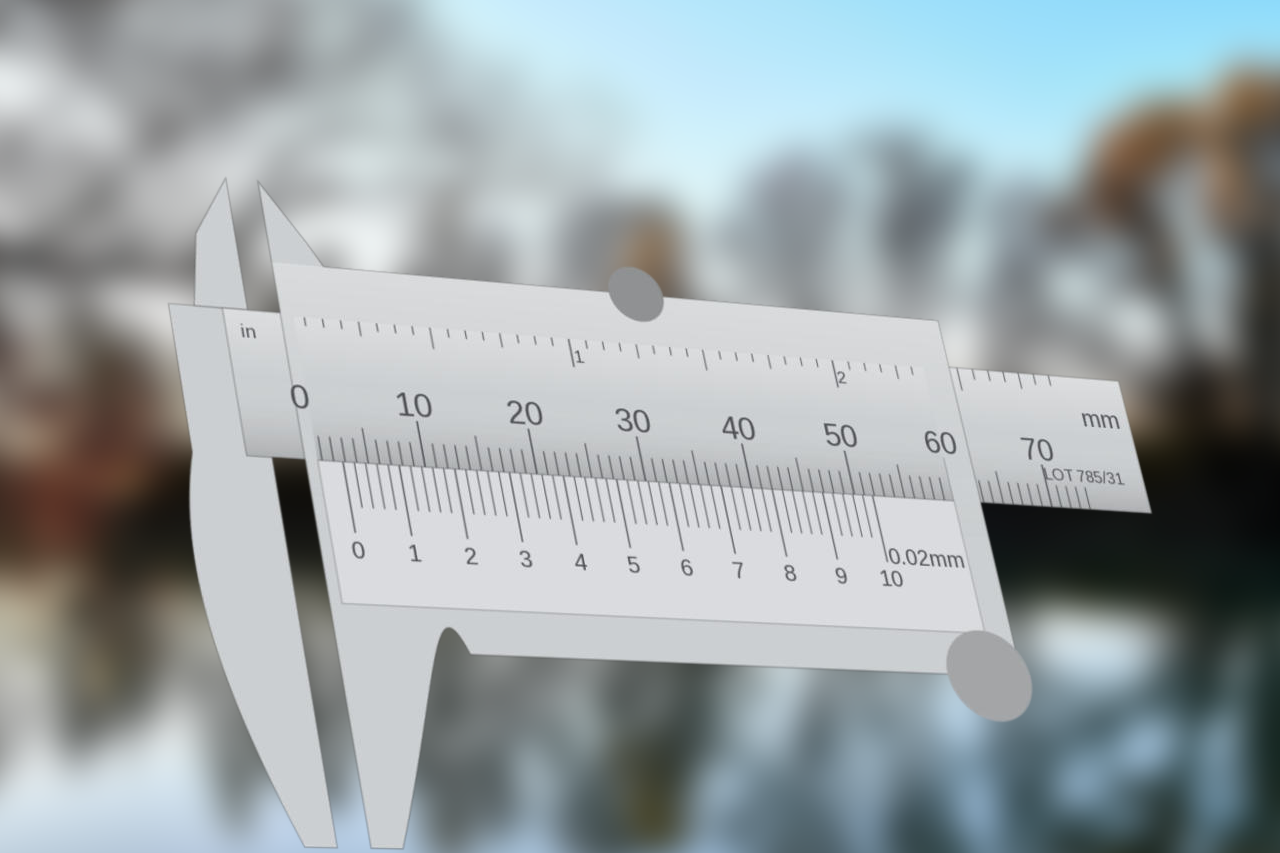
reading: mm 2.8
